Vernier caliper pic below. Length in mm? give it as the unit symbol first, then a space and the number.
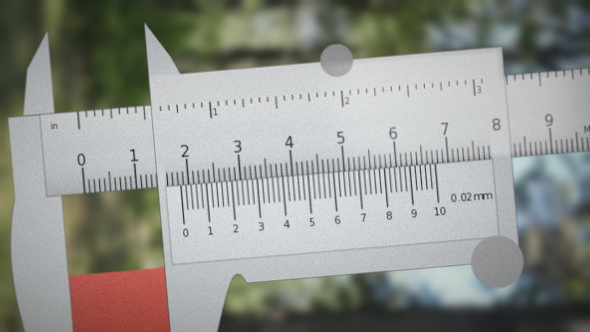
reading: mm 18.5
